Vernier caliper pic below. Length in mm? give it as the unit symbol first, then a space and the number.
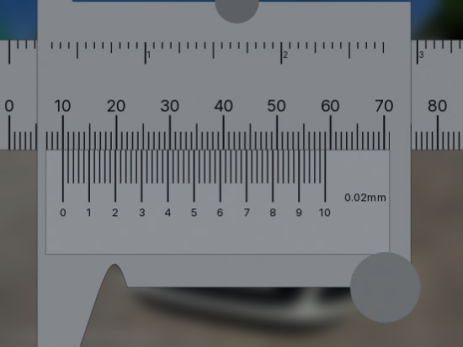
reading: mm 10.0
